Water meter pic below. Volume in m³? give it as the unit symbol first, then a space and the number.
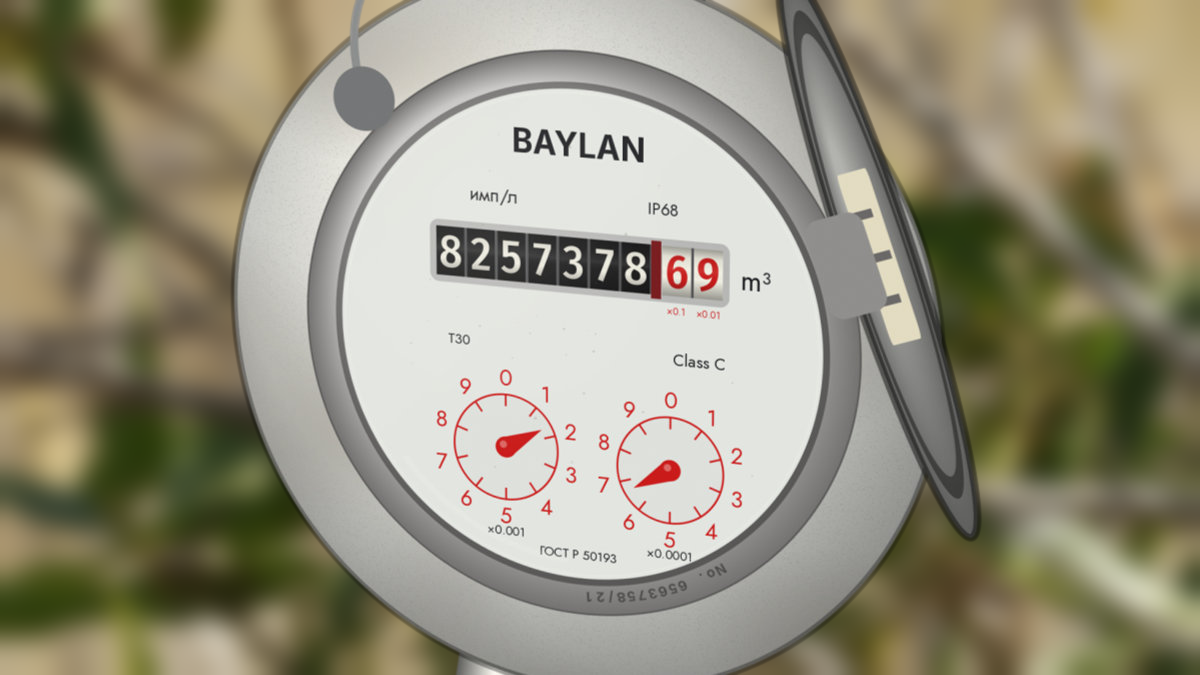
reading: m³ 8257378.6916
